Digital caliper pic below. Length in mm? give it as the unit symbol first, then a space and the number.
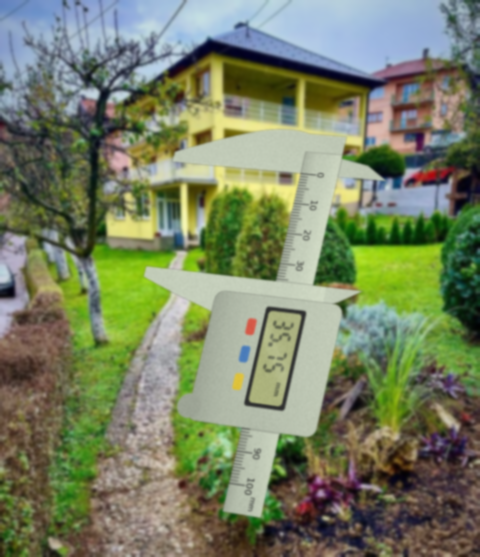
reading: mm 35.75
